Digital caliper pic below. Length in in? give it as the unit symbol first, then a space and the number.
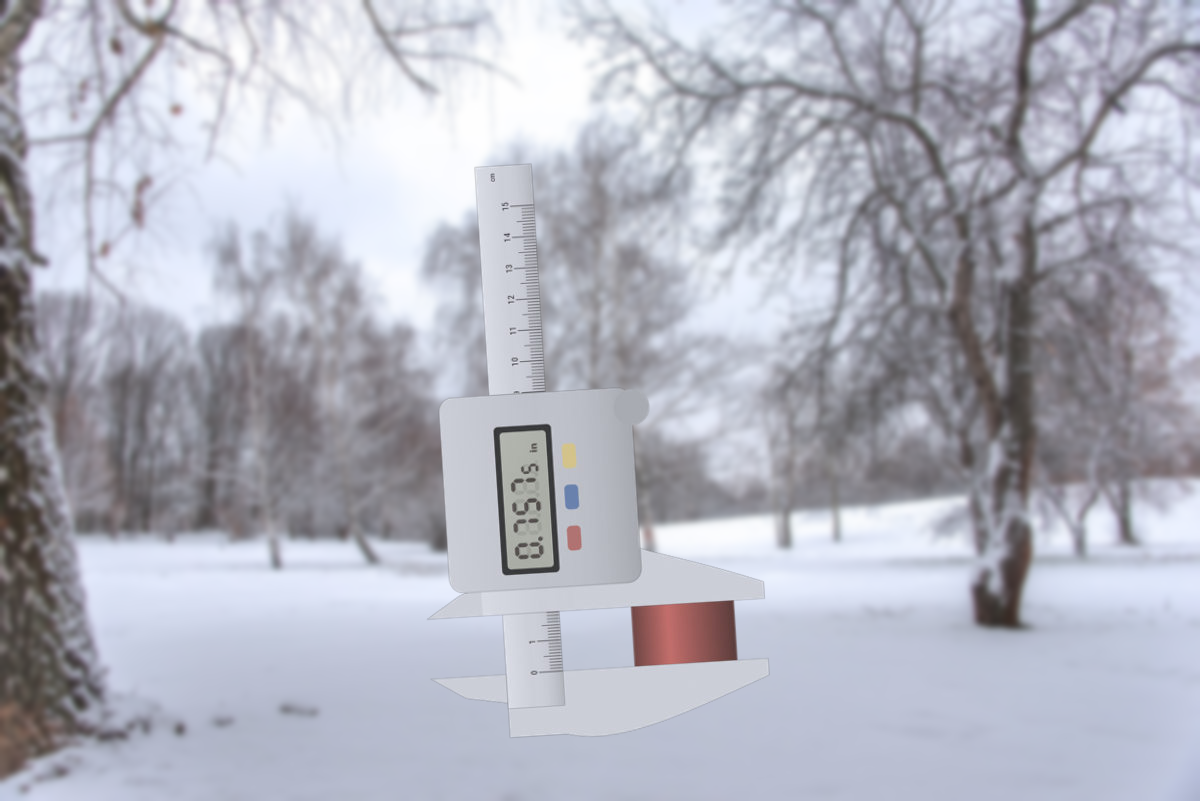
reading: in 0.7575
